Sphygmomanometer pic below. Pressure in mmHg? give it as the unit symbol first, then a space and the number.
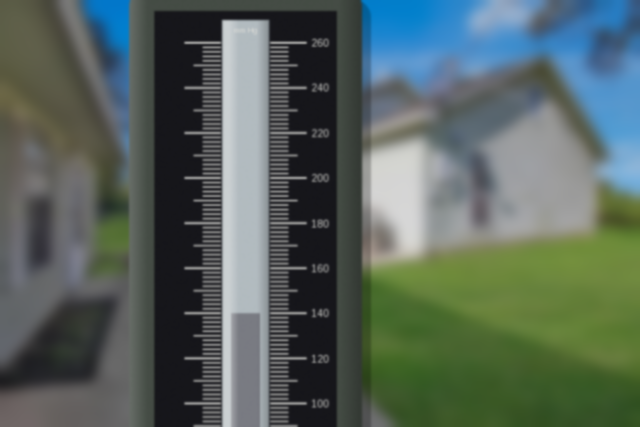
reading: mmHg 140
